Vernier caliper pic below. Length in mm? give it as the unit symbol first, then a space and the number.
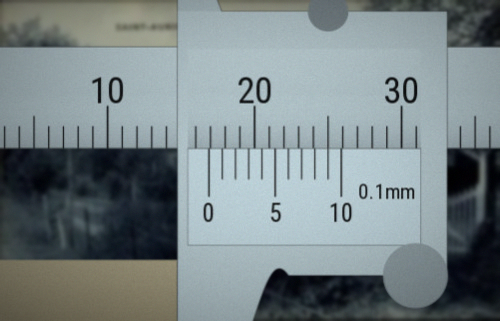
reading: mm 16.9
